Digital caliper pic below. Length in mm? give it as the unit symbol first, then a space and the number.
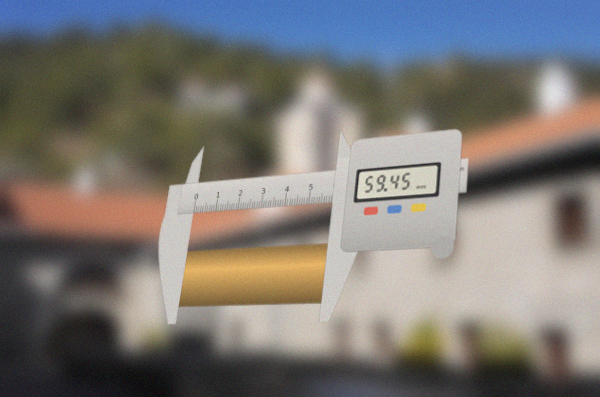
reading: mm 59.45
